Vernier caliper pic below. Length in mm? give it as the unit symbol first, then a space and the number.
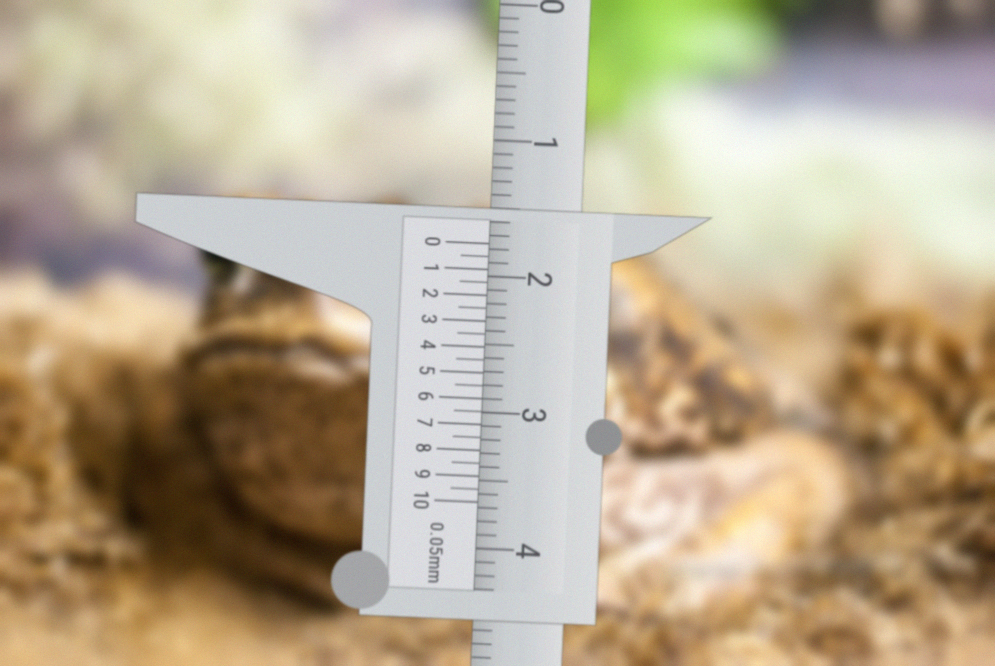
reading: mm 17.6
